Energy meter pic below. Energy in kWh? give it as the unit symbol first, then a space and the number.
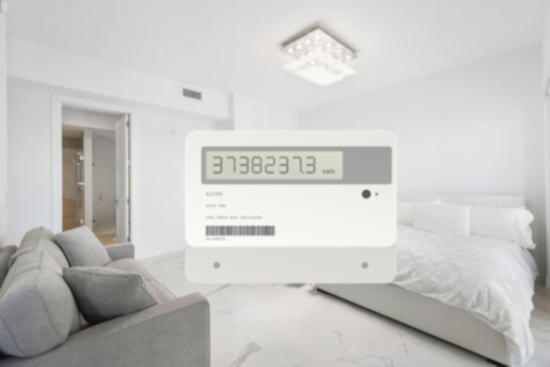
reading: kWh 3738237.3
